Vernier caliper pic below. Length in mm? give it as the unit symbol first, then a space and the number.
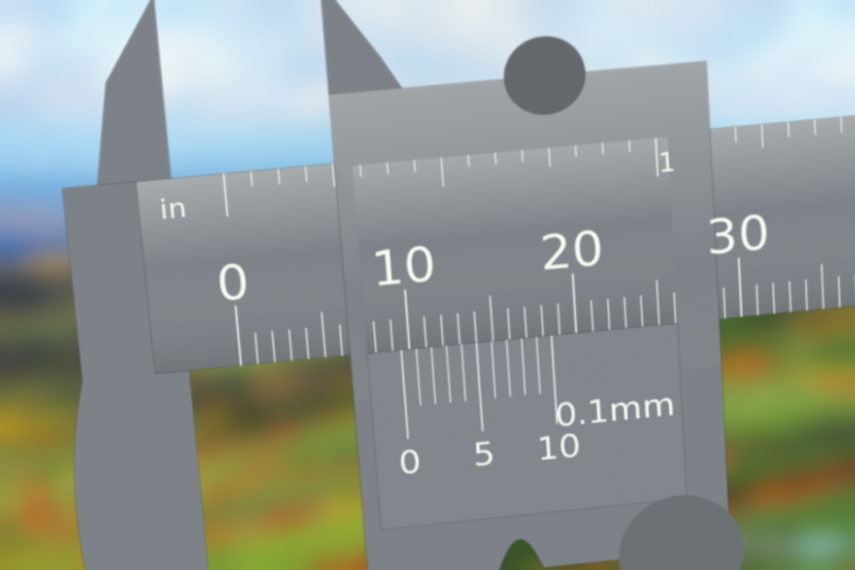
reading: mm 9.5
